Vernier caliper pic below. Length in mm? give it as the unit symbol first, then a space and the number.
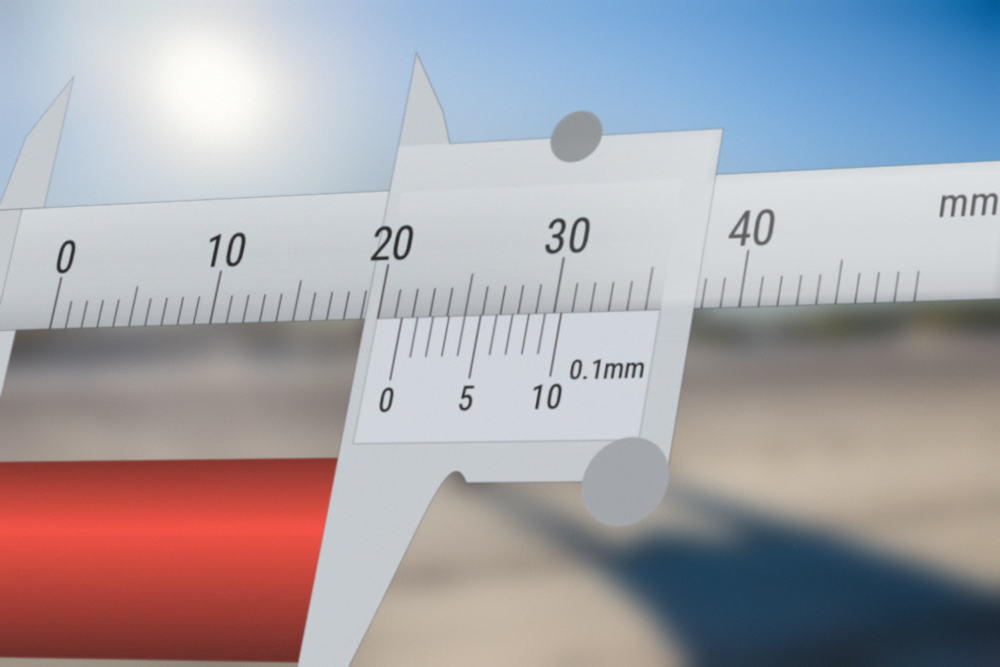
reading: mm 21.4
